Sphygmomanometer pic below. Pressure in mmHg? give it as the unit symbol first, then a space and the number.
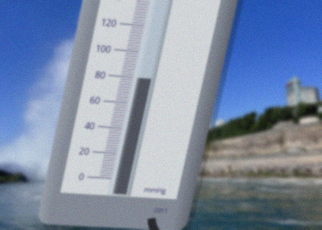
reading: mmHg 80
